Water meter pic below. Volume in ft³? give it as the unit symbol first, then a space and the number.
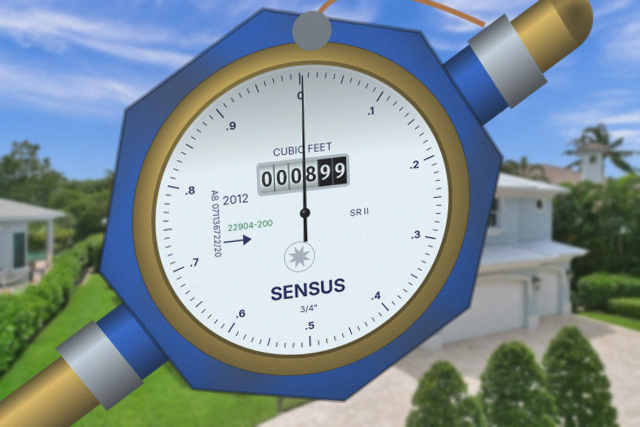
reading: ft³ 899.00
